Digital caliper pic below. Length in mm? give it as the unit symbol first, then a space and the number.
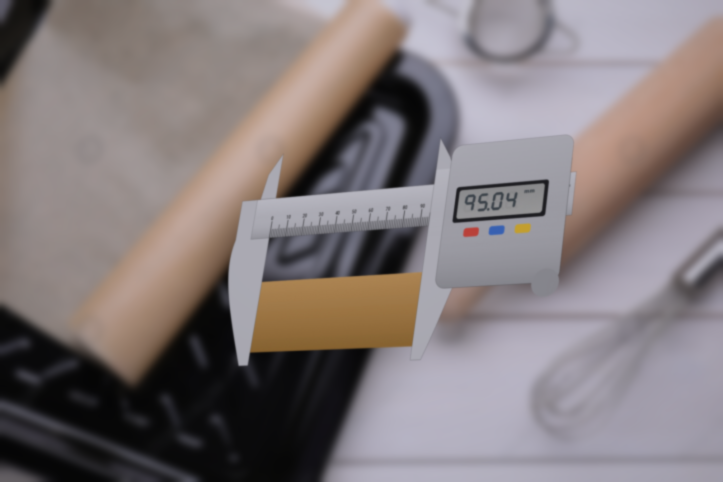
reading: mm 95.04
